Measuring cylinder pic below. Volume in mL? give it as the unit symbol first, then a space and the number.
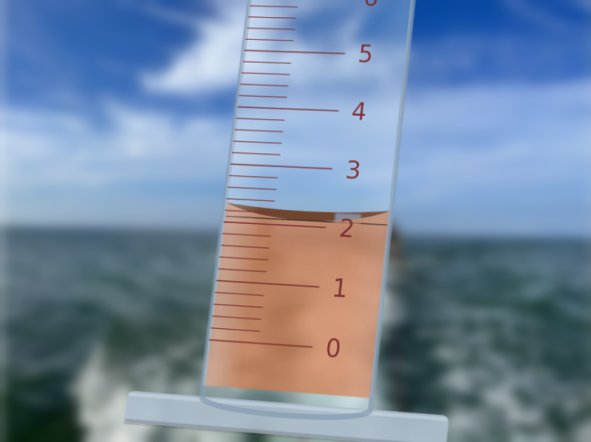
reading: mL 2.1
